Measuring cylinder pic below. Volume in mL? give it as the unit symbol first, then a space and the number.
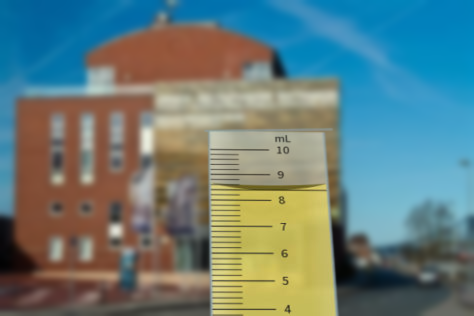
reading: mL 8.4
